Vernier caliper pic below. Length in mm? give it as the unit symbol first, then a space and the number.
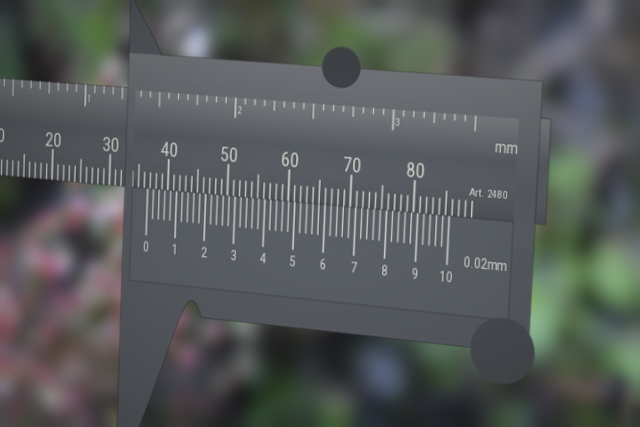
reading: mm 36.6
